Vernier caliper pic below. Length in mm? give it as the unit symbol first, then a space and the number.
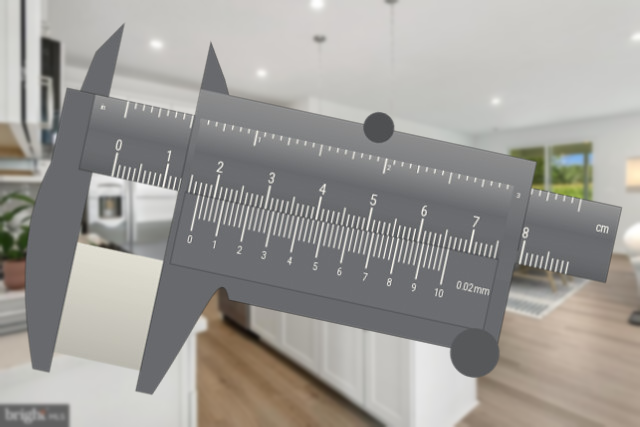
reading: mm 17.0
